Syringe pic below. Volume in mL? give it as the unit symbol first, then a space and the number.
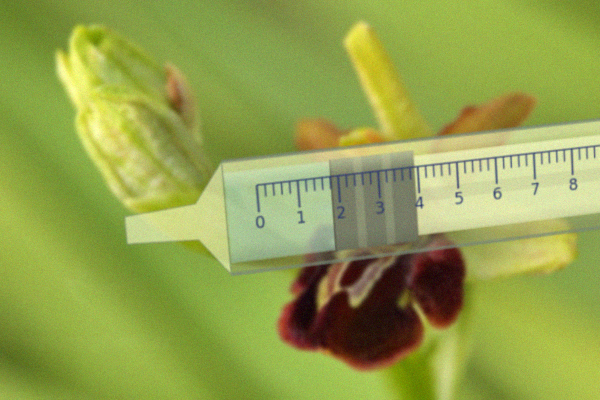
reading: mL 1.8
